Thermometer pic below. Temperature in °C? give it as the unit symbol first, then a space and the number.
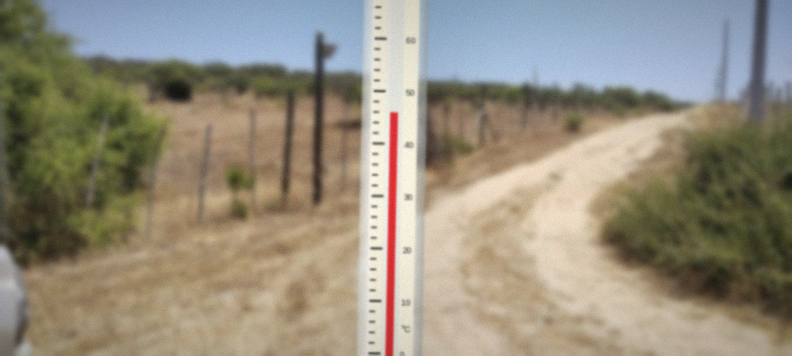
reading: °C 46
